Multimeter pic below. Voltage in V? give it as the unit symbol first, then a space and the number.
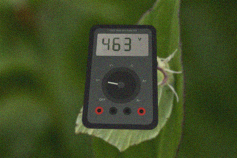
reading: V 463
